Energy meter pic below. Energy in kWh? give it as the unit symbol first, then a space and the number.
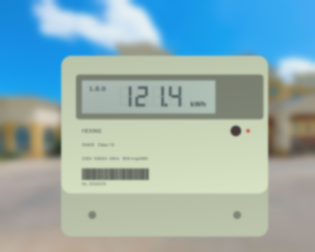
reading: kWh 121.4
